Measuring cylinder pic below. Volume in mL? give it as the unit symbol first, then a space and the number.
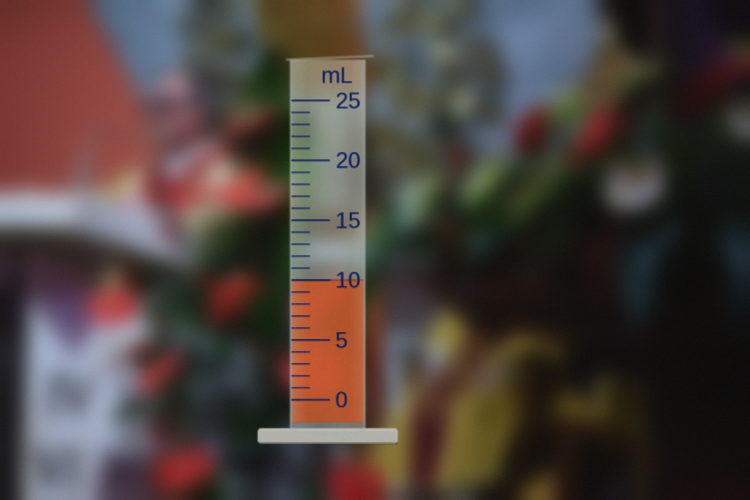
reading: mL 10
